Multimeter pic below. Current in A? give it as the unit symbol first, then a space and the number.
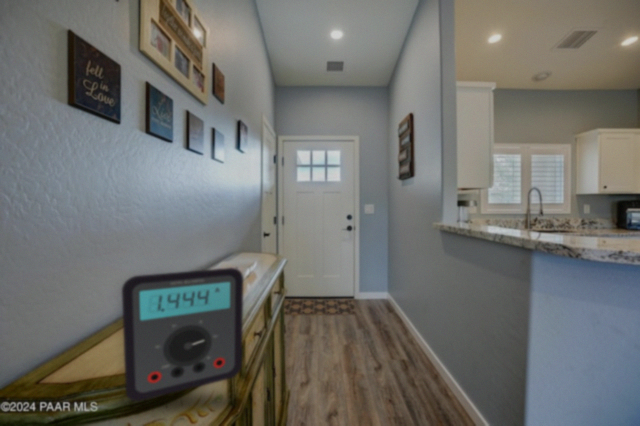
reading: A 1.444
